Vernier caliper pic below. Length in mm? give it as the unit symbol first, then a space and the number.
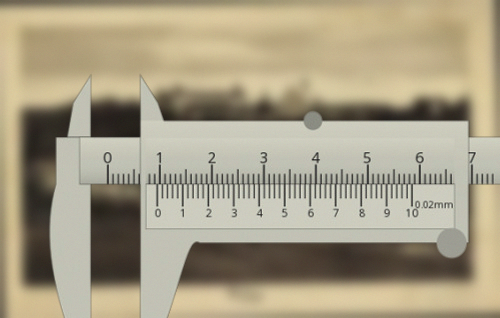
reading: mm 9.5
